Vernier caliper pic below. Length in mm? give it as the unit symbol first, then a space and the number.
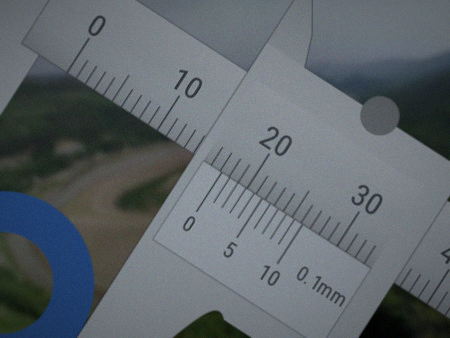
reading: mm 17.2
